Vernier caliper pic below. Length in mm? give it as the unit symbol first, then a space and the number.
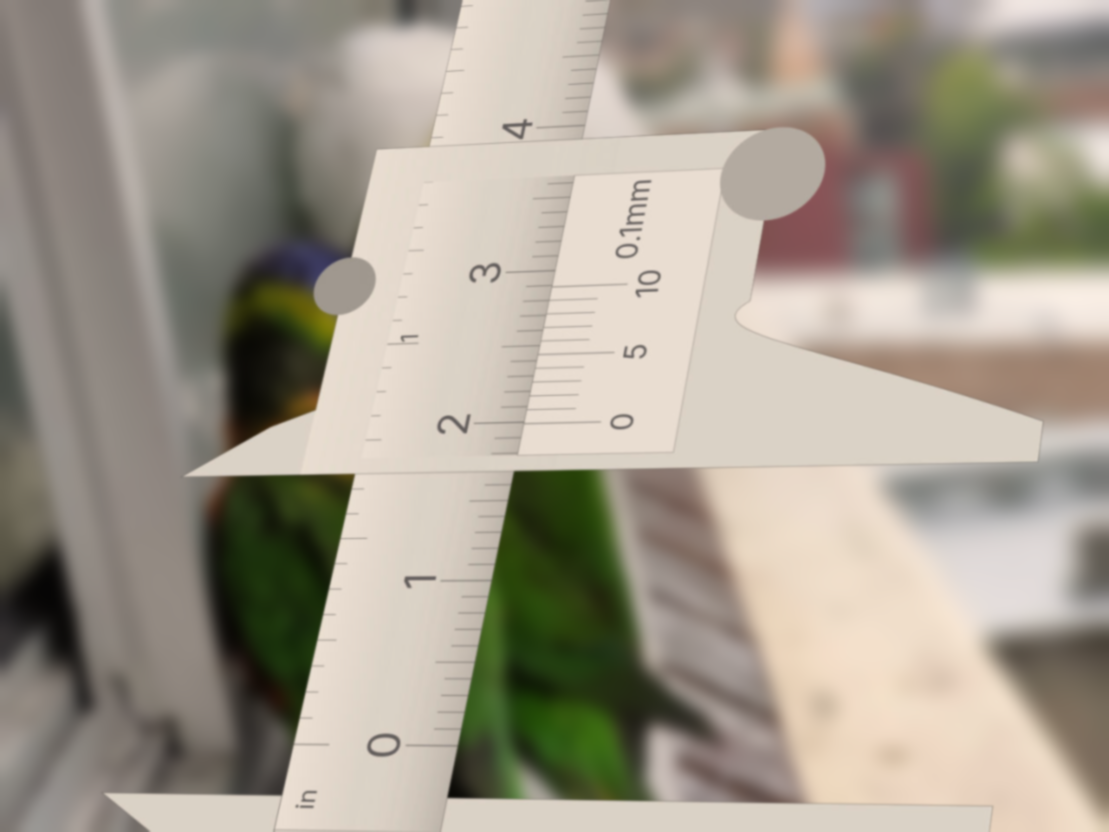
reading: mm 19.9
